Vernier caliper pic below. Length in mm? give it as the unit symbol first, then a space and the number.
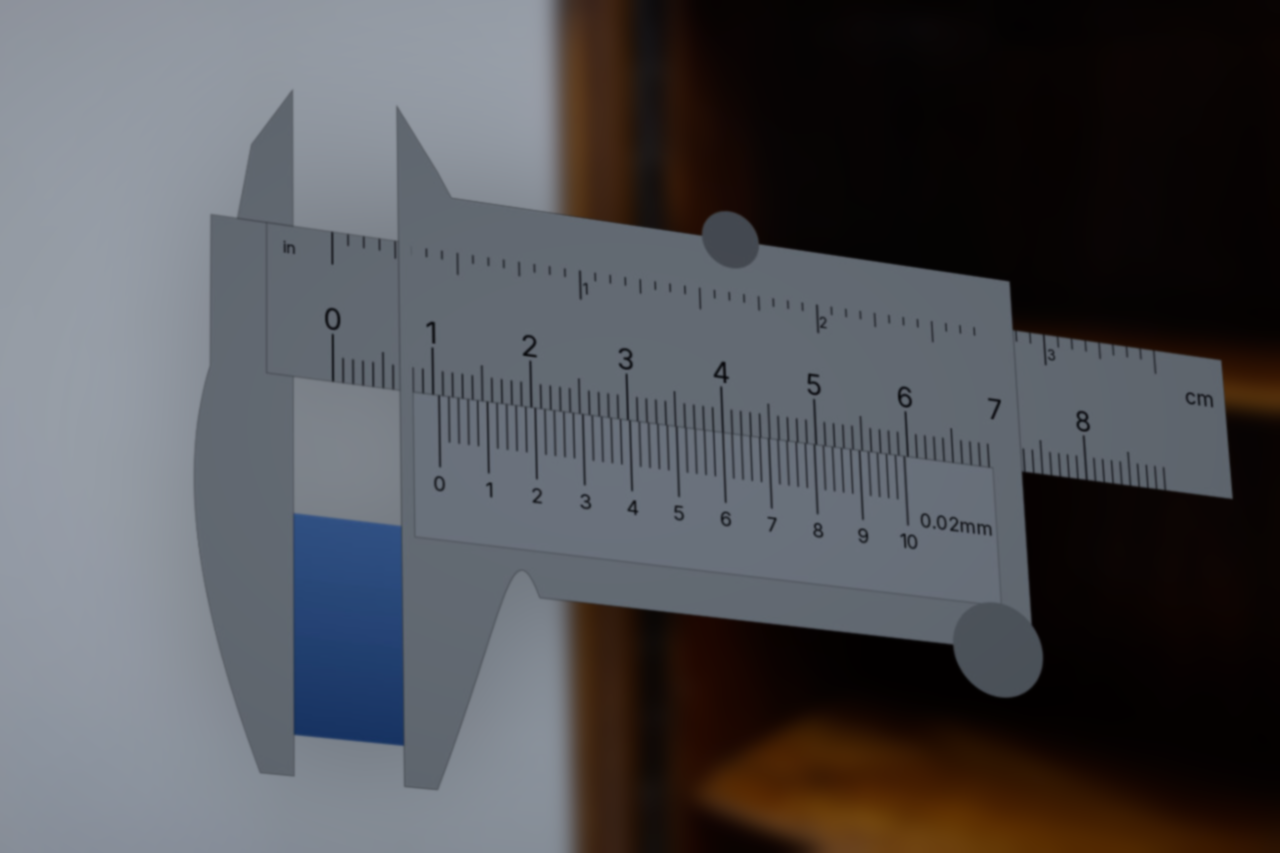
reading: mm 10.6
